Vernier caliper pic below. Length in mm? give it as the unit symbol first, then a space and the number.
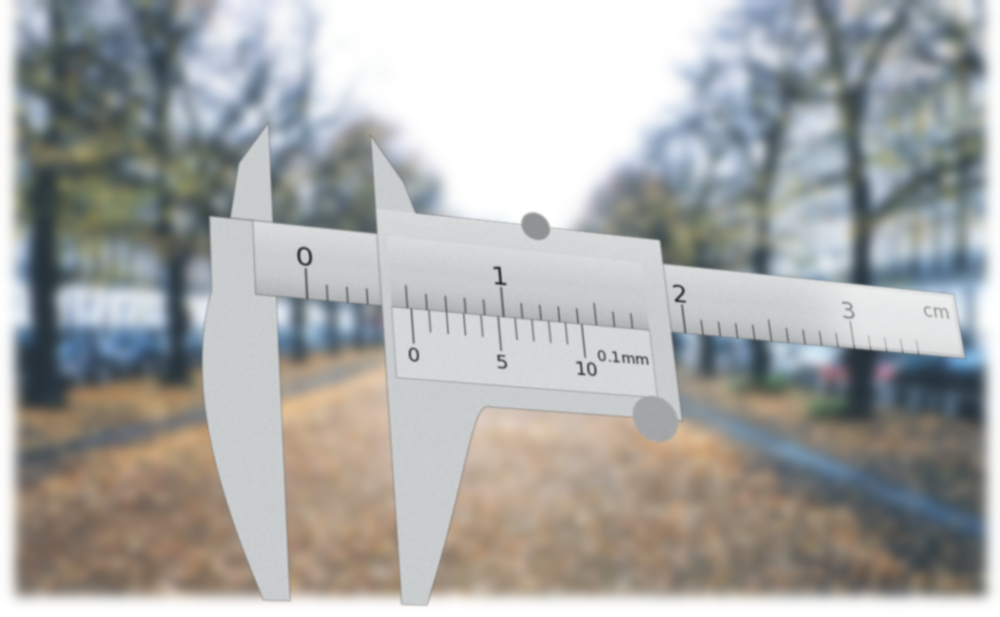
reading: mm 5.2
